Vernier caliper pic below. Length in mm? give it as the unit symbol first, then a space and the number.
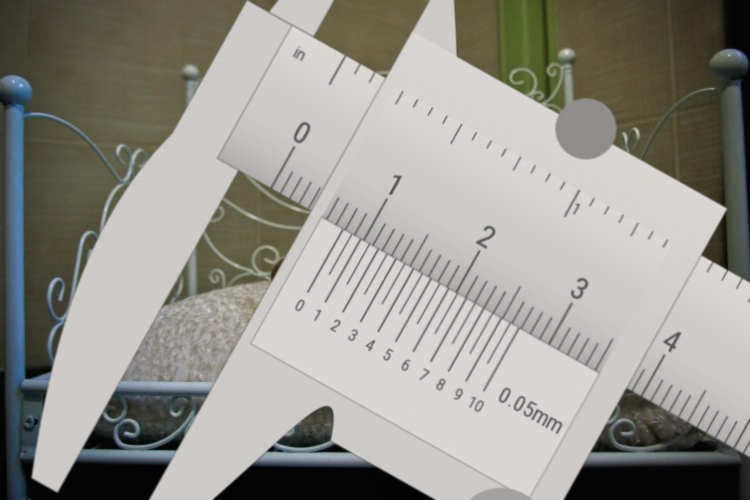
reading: mm 7.8
